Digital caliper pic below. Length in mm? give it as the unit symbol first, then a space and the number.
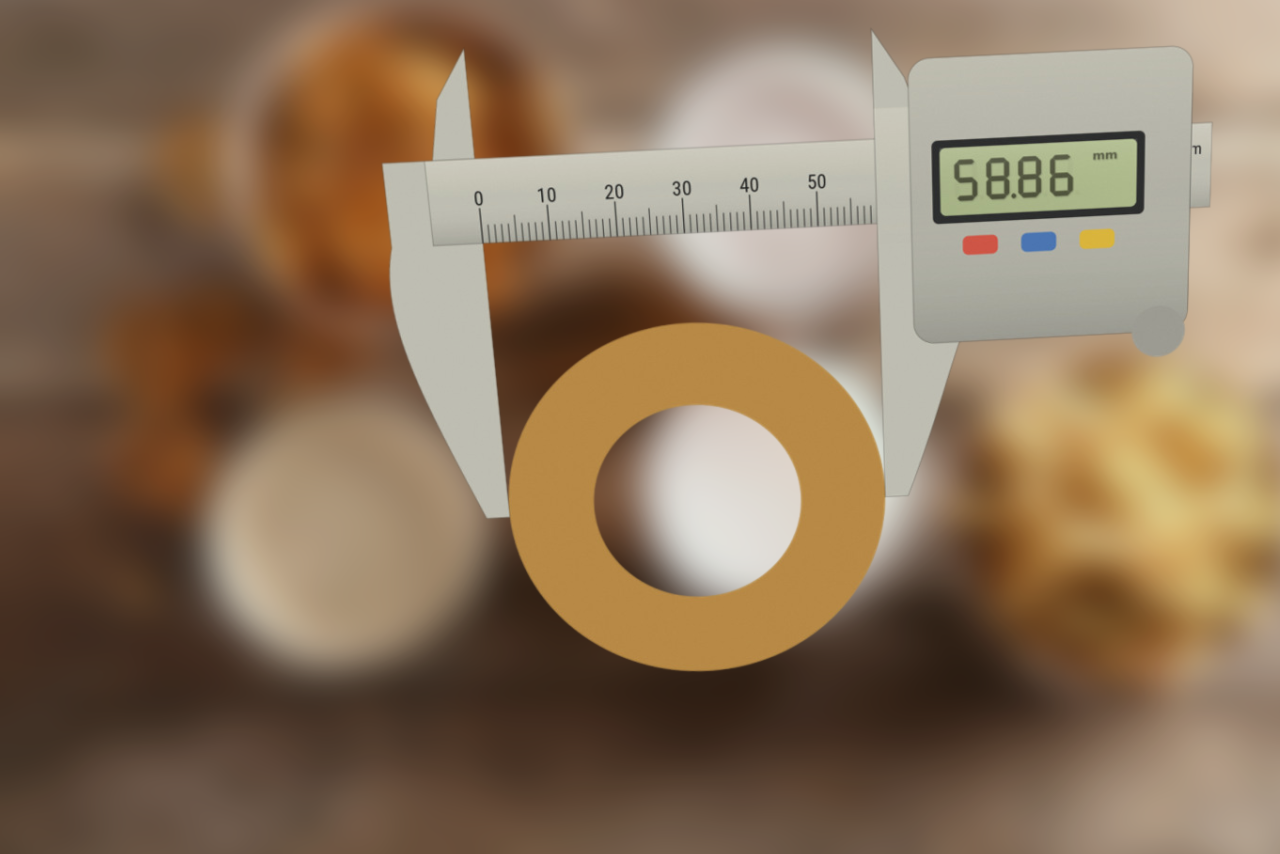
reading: mm 58.86
